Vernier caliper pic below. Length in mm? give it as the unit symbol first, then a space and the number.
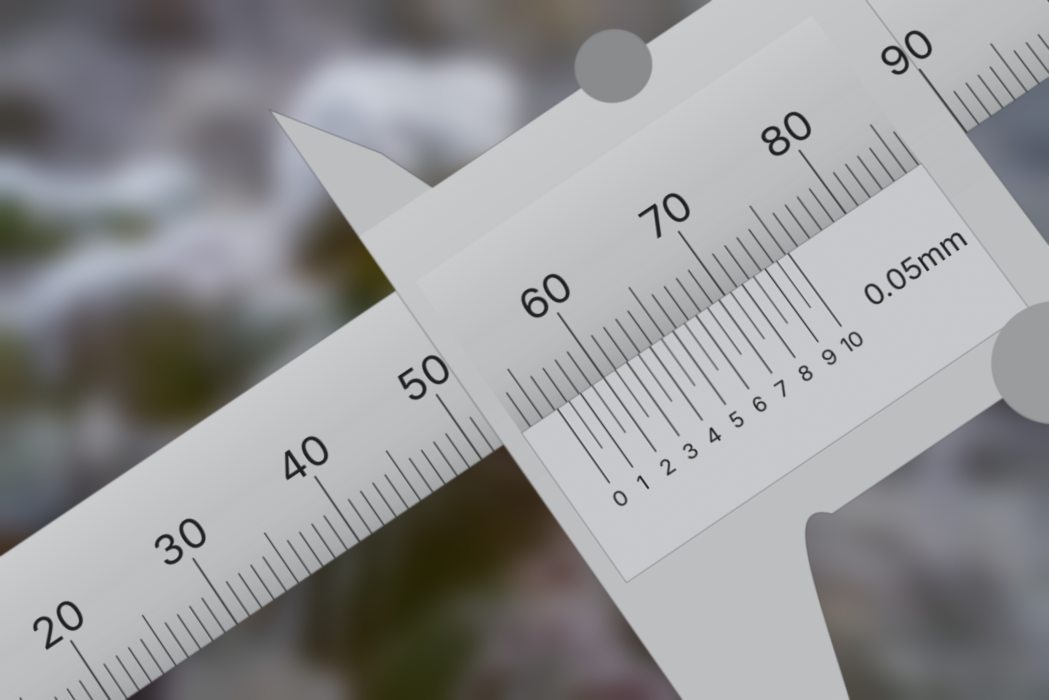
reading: mm 56.2
